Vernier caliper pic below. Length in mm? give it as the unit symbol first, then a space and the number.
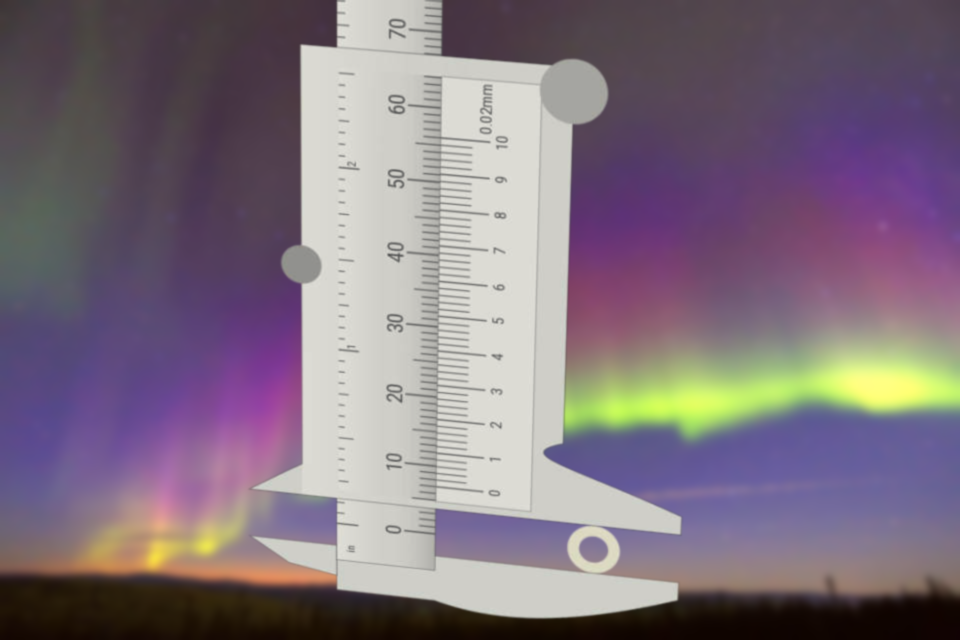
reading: mm 7.0
